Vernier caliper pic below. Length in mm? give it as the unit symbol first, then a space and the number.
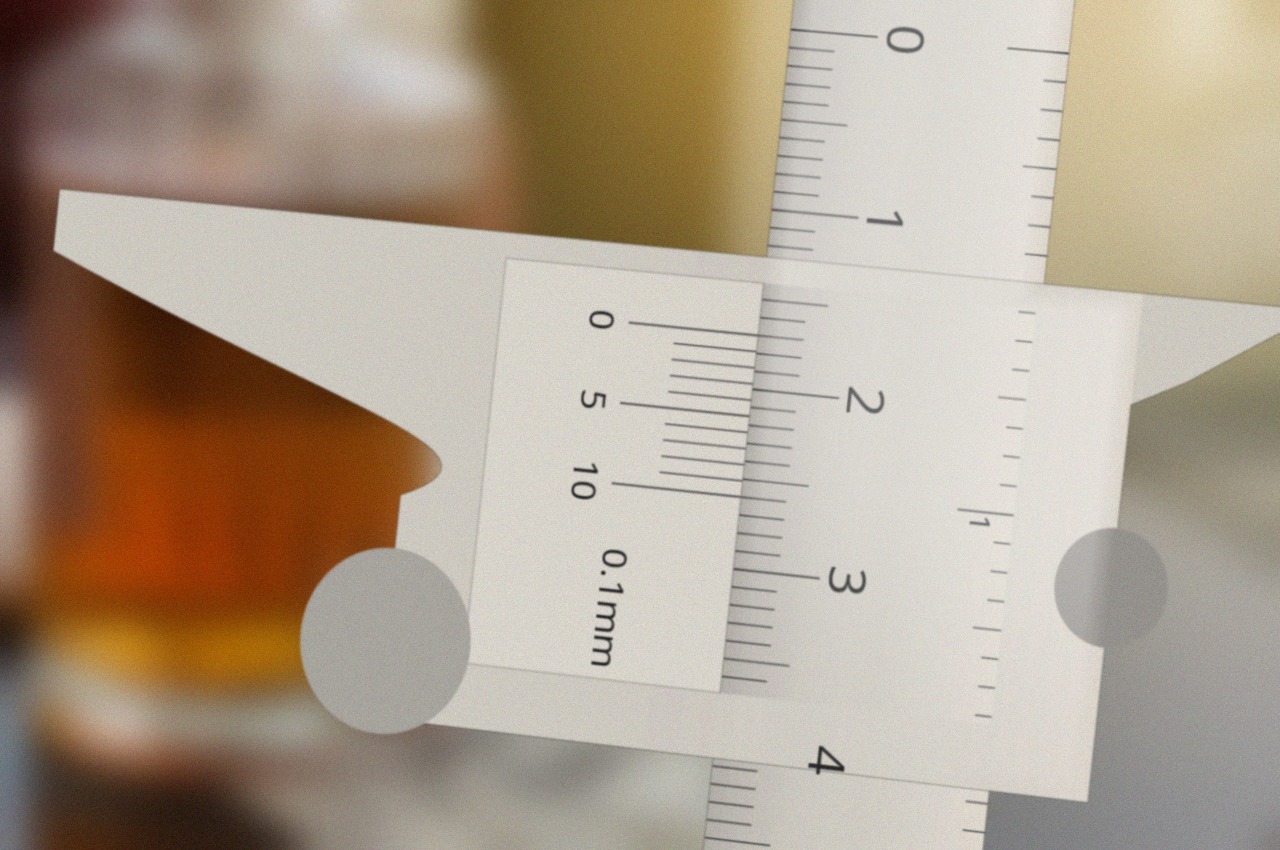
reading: mm 17.0
